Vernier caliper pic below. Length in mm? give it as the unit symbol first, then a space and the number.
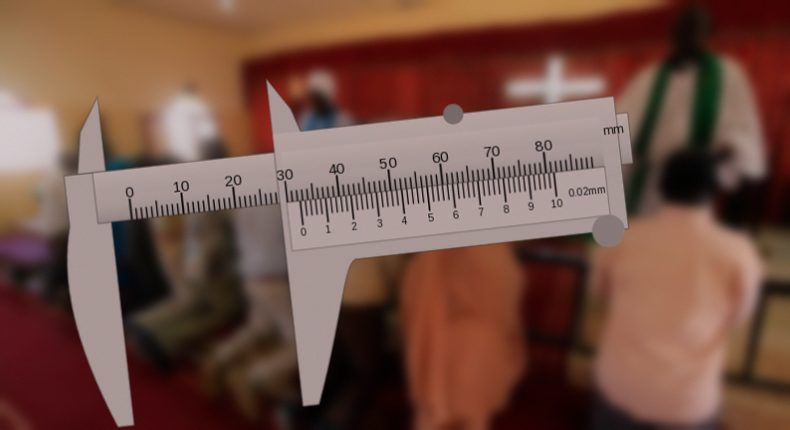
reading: mm 32.5
